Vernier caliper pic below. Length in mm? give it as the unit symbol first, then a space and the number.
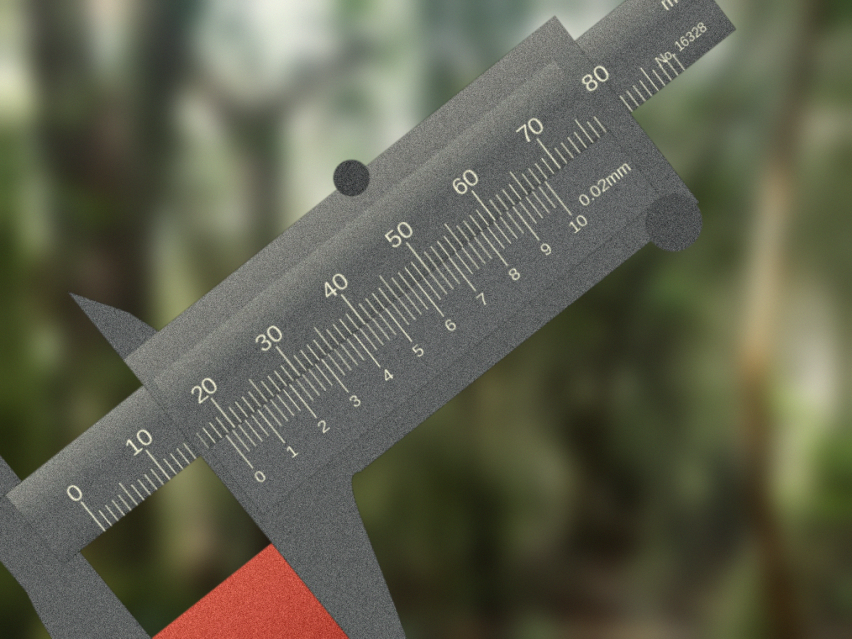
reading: mm 18.6
